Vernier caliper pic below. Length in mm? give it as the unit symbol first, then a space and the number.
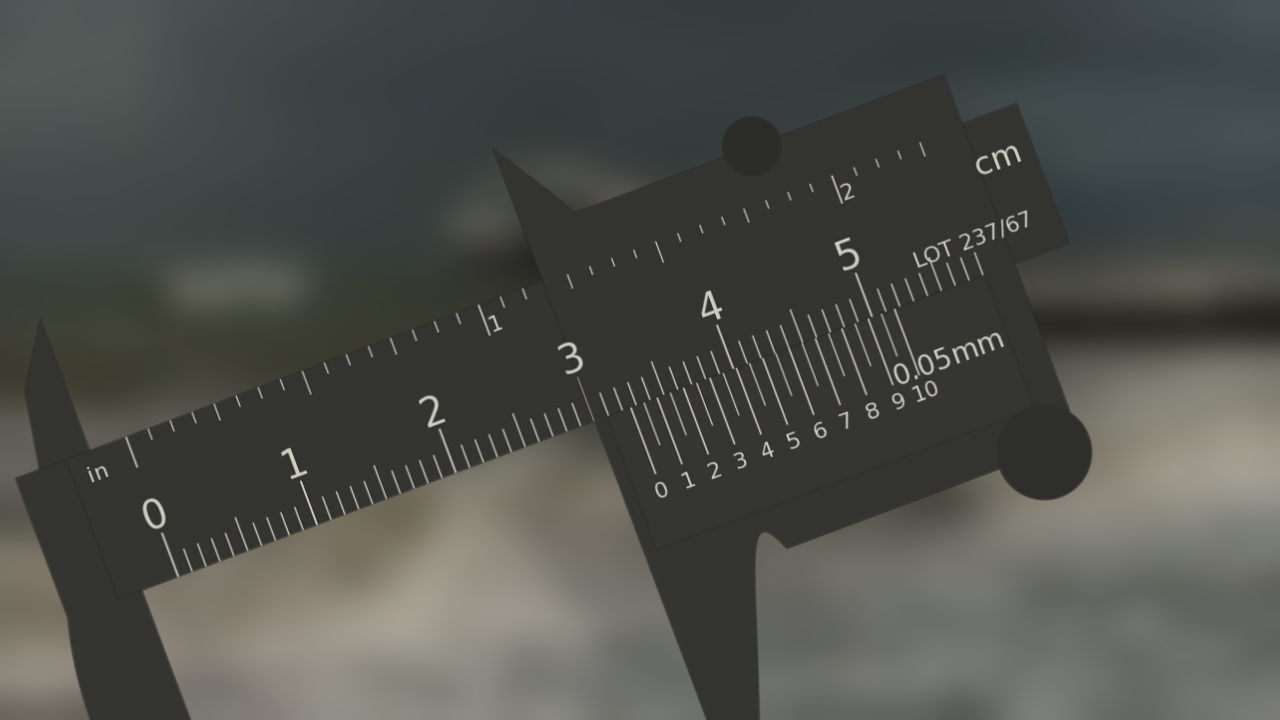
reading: mm 32.6
